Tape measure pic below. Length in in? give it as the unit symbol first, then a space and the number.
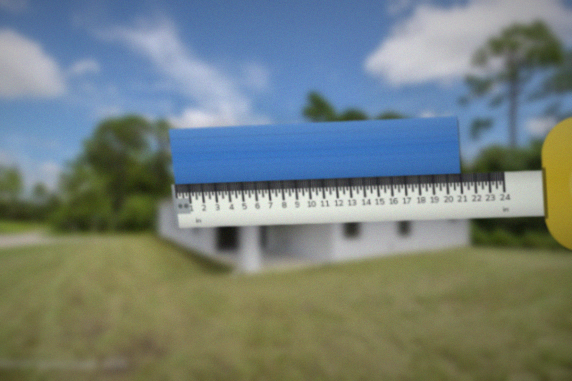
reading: in 21
